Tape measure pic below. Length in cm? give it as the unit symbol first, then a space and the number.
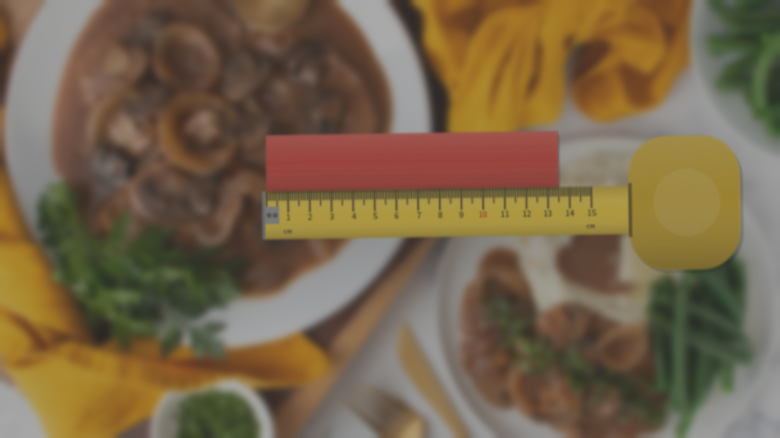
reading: cm 13.5
